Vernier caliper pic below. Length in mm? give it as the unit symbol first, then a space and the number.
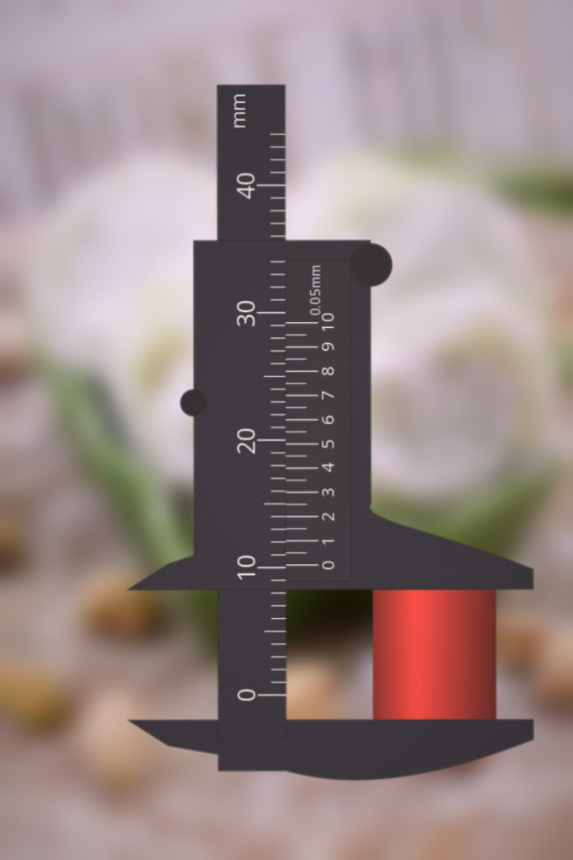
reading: mm 10.2
